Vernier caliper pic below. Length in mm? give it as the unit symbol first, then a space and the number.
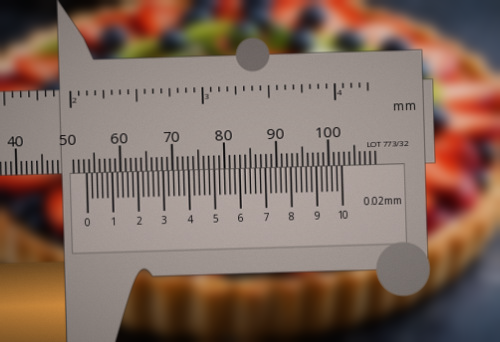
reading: mm 53.5
